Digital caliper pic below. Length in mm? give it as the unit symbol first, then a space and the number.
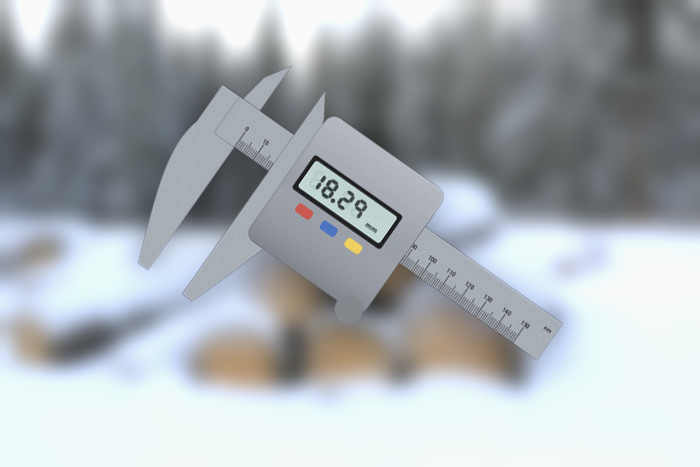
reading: mm 18.29
